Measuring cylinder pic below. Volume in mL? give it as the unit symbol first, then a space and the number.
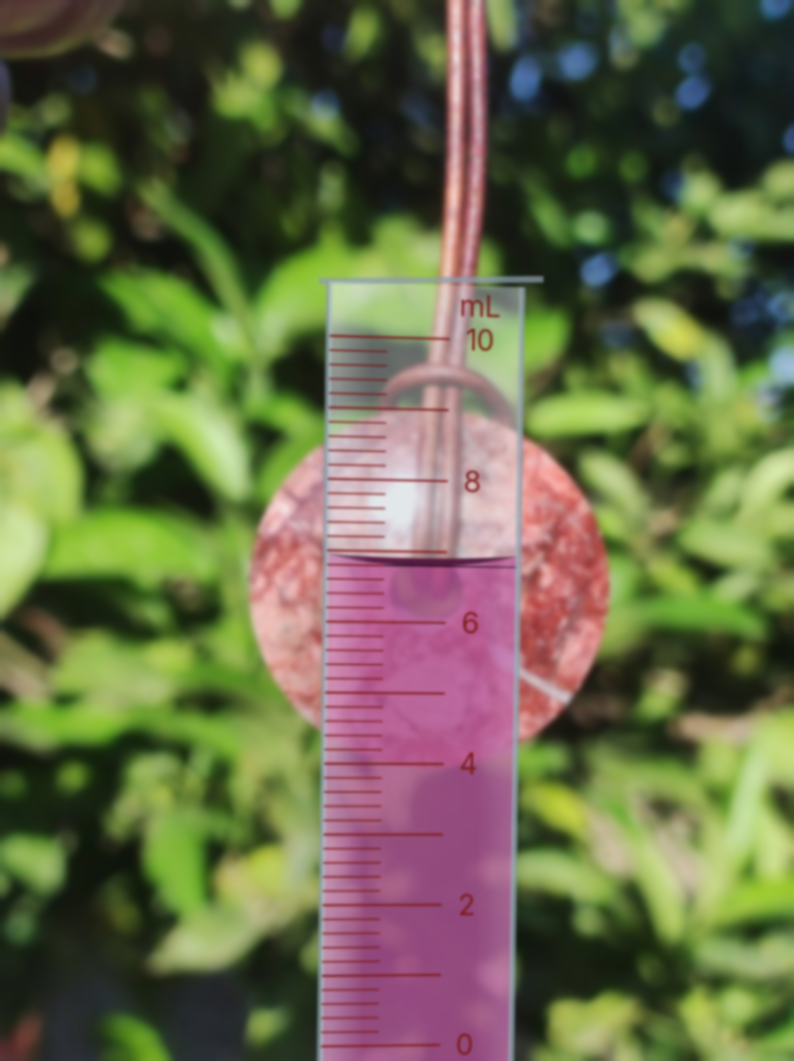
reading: mL 6.8
